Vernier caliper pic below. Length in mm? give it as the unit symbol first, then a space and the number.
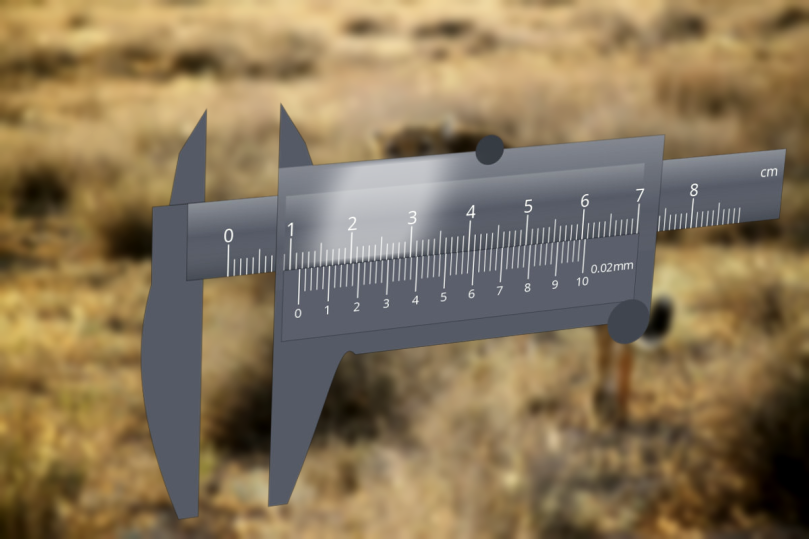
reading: mm 11.6
